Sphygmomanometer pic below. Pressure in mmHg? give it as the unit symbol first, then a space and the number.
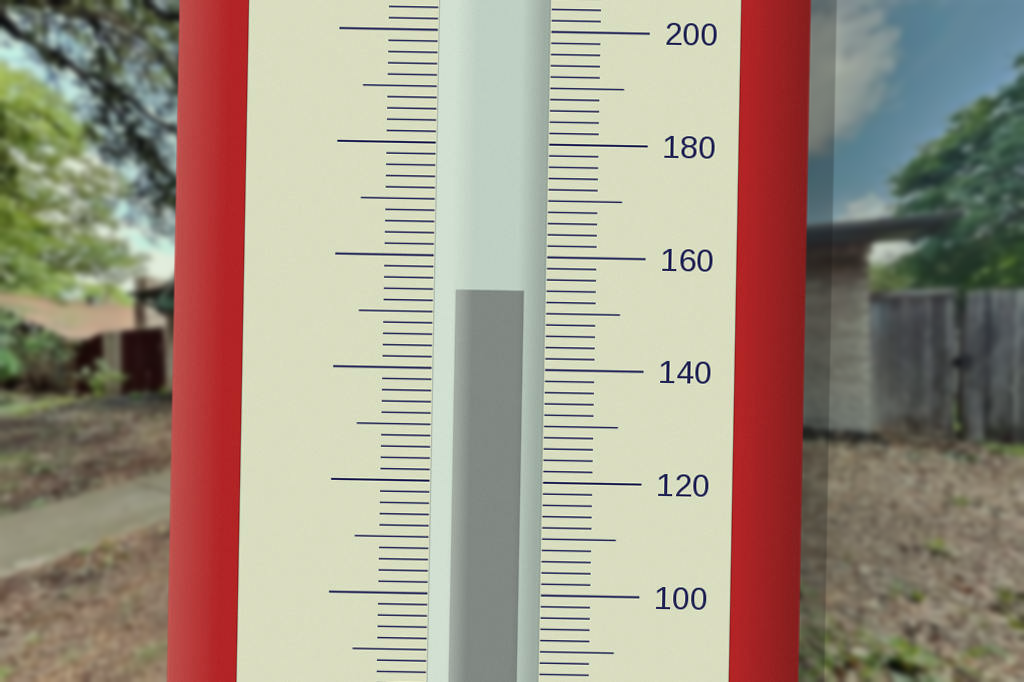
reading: mmHg 154
